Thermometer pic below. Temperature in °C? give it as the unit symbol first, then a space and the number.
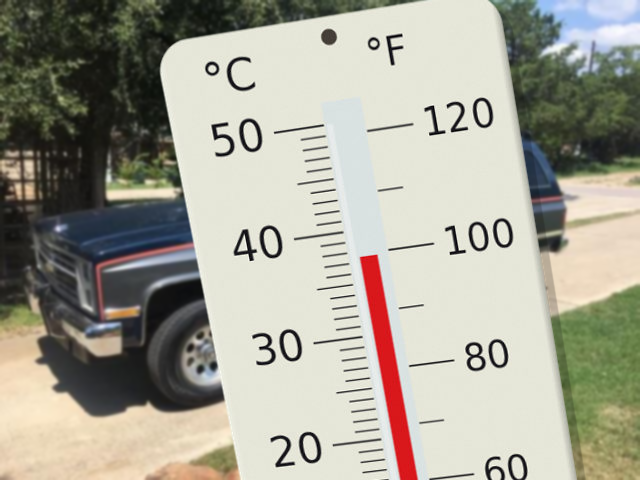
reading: °C 37.5
